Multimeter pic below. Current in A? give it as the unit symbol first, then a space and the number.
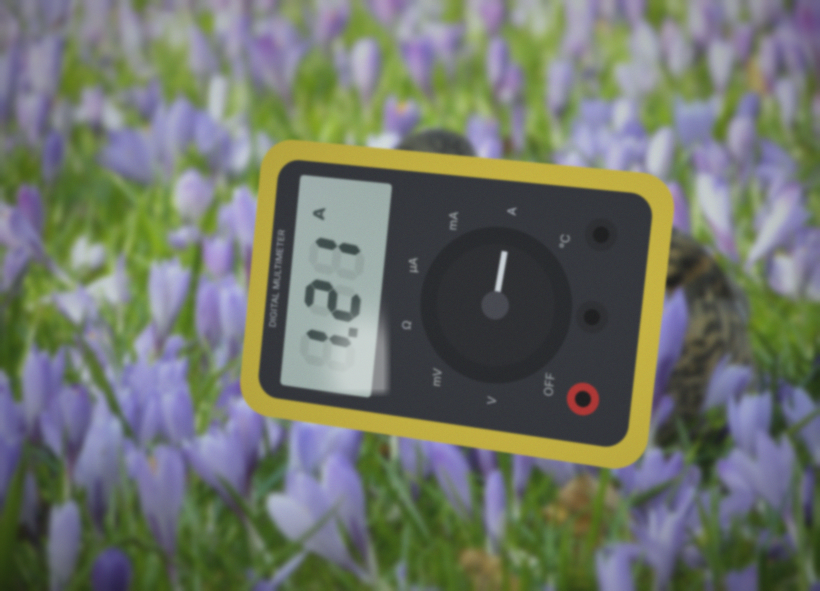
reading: A 1.21
